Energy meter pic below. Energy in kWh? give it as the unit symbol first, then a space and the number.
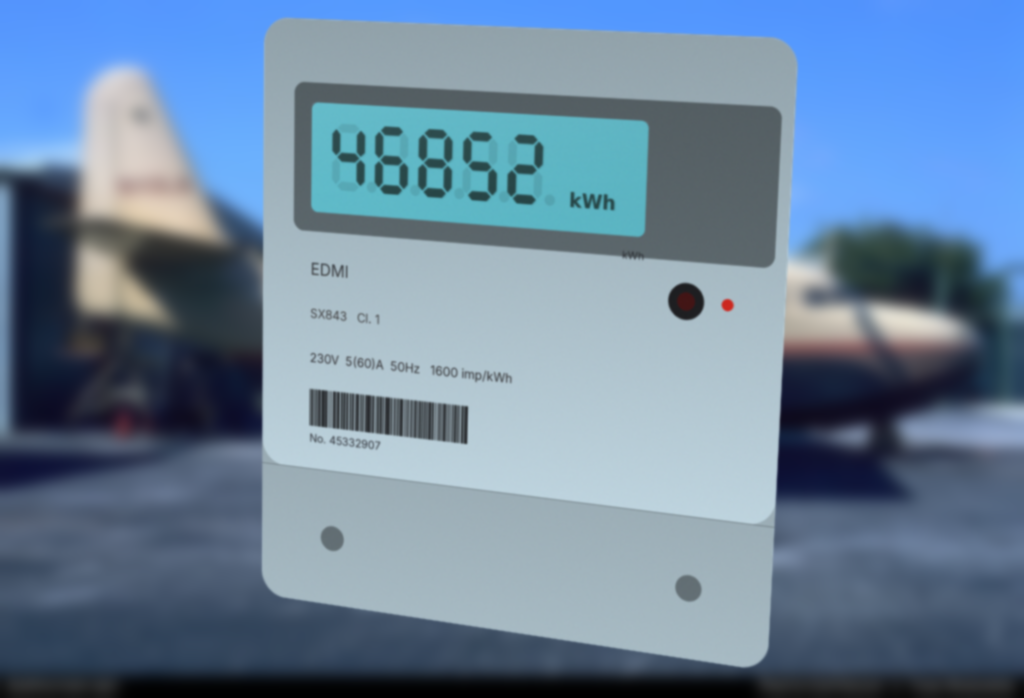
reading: kWh 46852
